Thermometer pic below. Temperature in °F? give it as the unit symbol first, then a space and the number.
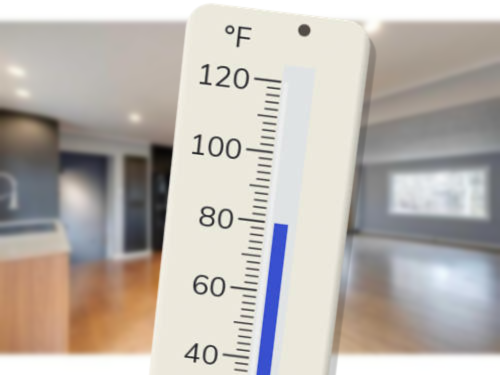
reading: °F 80
